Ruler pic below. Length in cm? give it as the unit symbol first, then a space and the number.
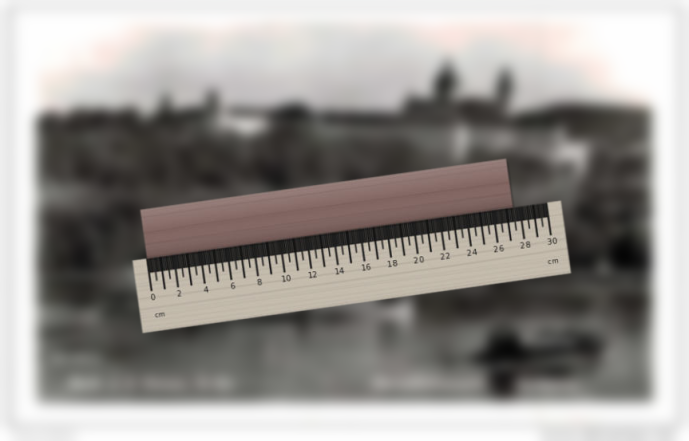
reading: cm 27.5
